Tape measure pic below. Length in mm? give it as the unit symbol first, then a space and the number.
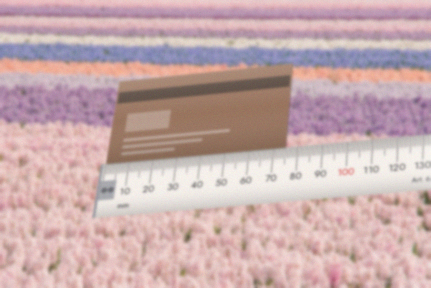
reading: mm 75
